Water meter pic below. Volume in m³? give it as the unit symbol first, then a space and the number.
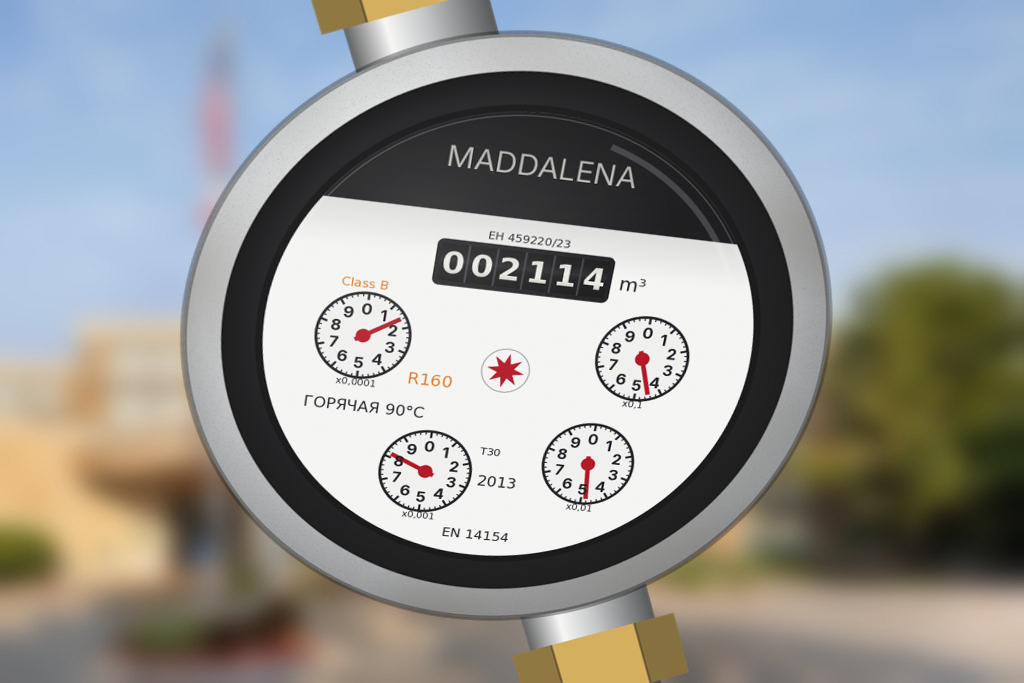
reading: m³ 2114.4481
